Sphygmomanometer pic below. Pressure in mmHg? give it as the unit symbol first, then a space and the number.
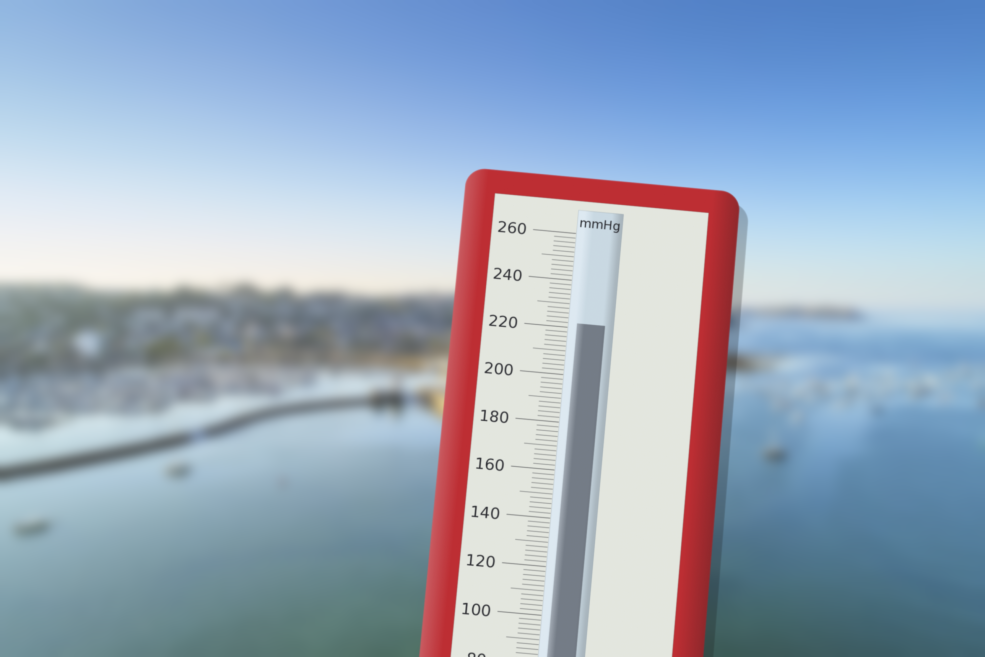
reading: mmHg 222
